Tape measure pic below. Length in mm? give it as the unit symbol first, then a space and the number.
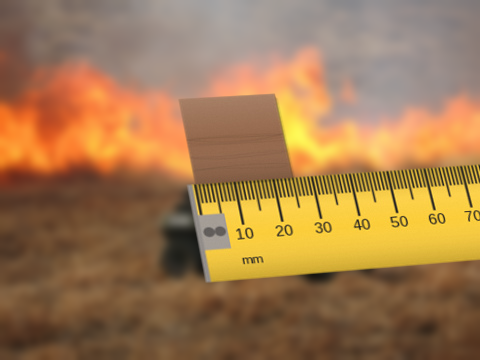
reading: mm 25
